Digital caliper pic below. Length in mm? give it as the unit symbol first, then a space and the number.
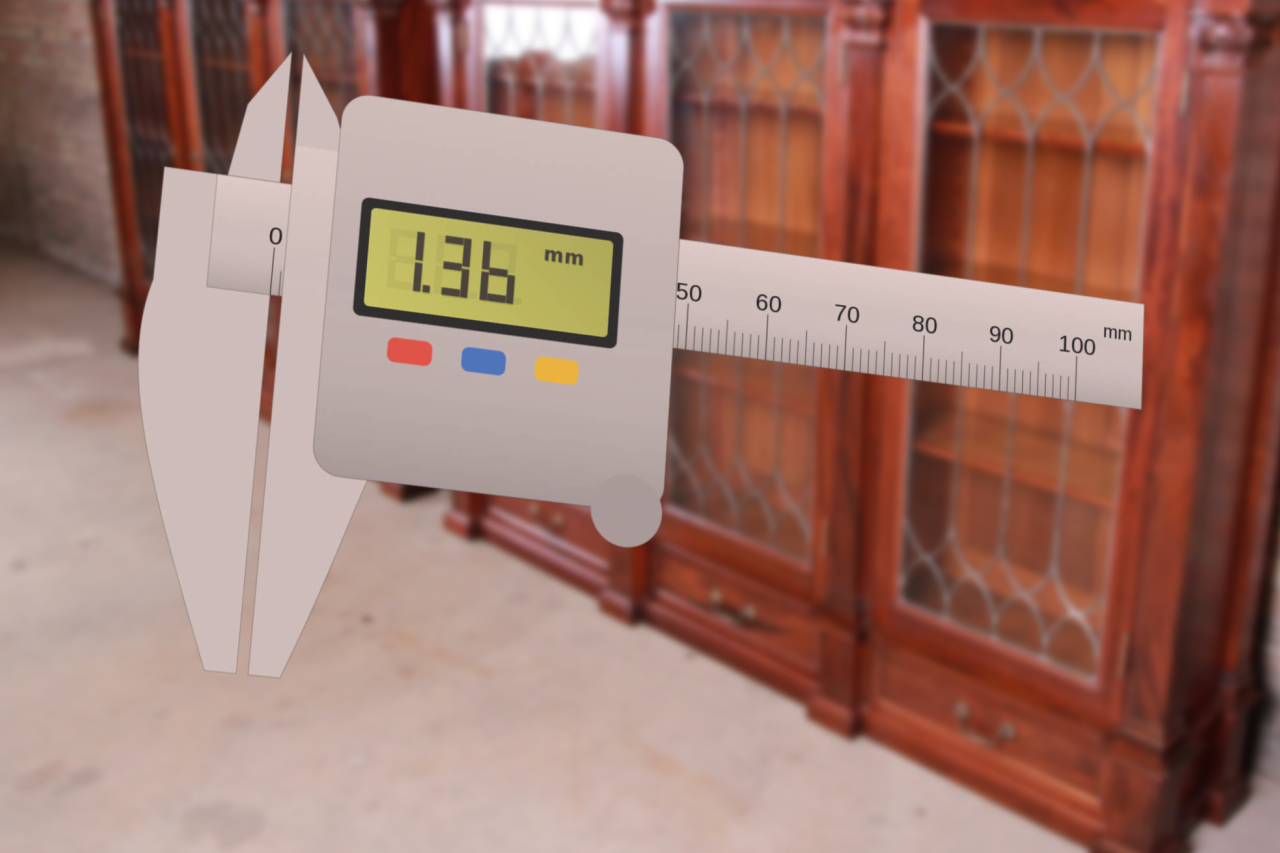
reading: mm 1.36
